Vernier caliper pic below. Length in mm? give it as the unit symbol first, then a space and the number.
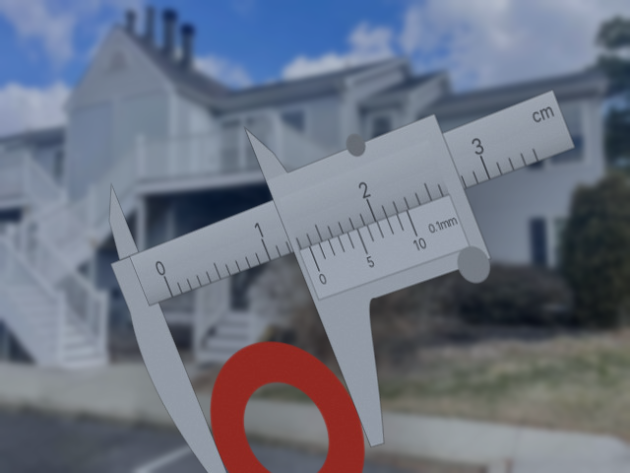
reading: mm 13.8
